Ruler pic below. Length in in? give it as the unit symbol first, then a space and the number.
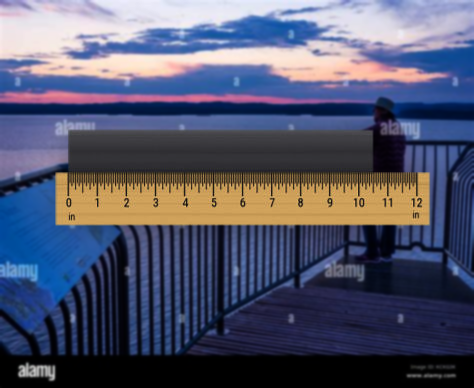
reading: in 10.5
